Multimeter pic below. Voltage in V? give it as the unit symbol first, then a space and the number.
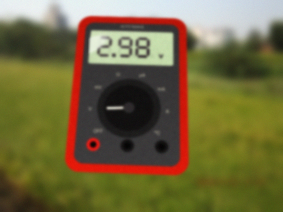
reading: V 2.98
